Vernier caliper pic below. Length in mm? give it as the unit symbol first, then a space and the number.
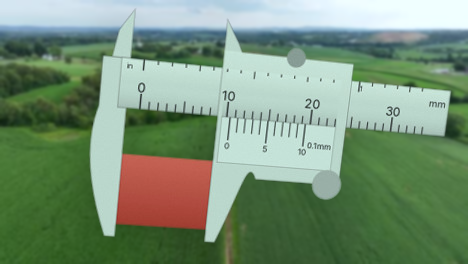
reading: mm 10.4
